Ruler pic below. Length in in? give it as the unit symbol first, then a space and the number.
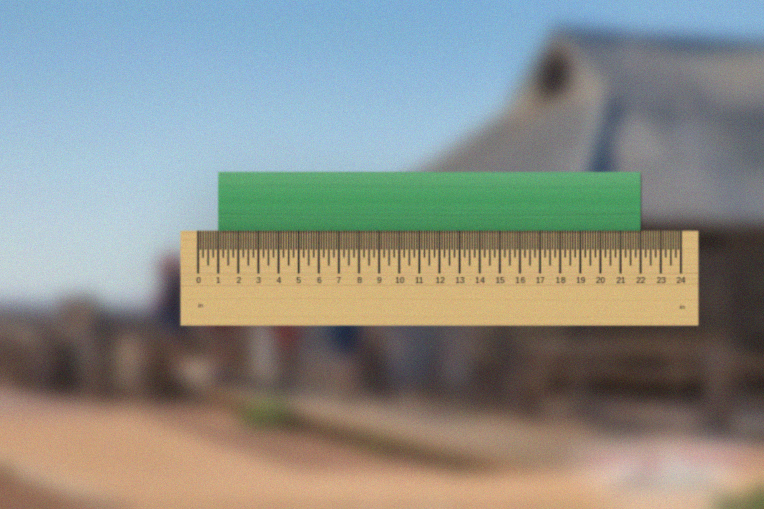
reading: in 21
